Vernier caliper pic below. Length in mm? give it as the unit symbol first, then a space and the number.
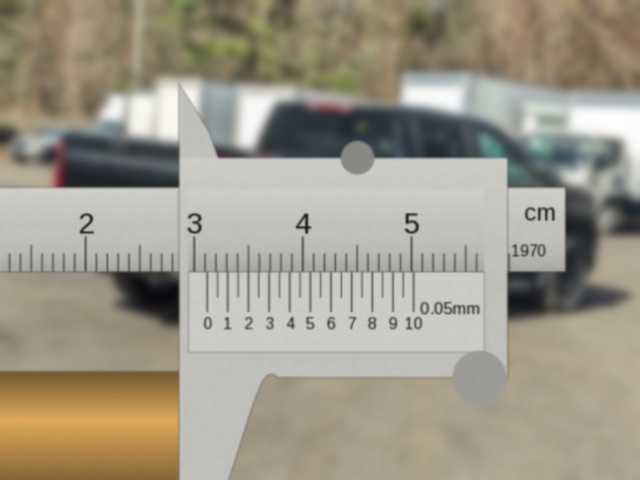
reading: mm 31.2
